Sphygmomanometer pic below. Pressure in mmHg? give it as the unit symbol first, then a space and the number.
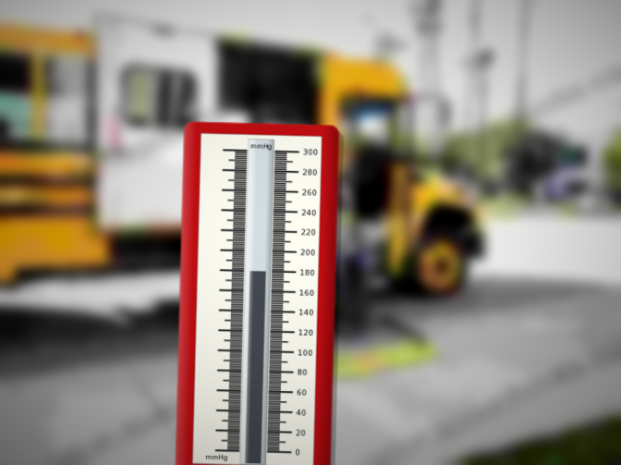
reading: mmHg 180
